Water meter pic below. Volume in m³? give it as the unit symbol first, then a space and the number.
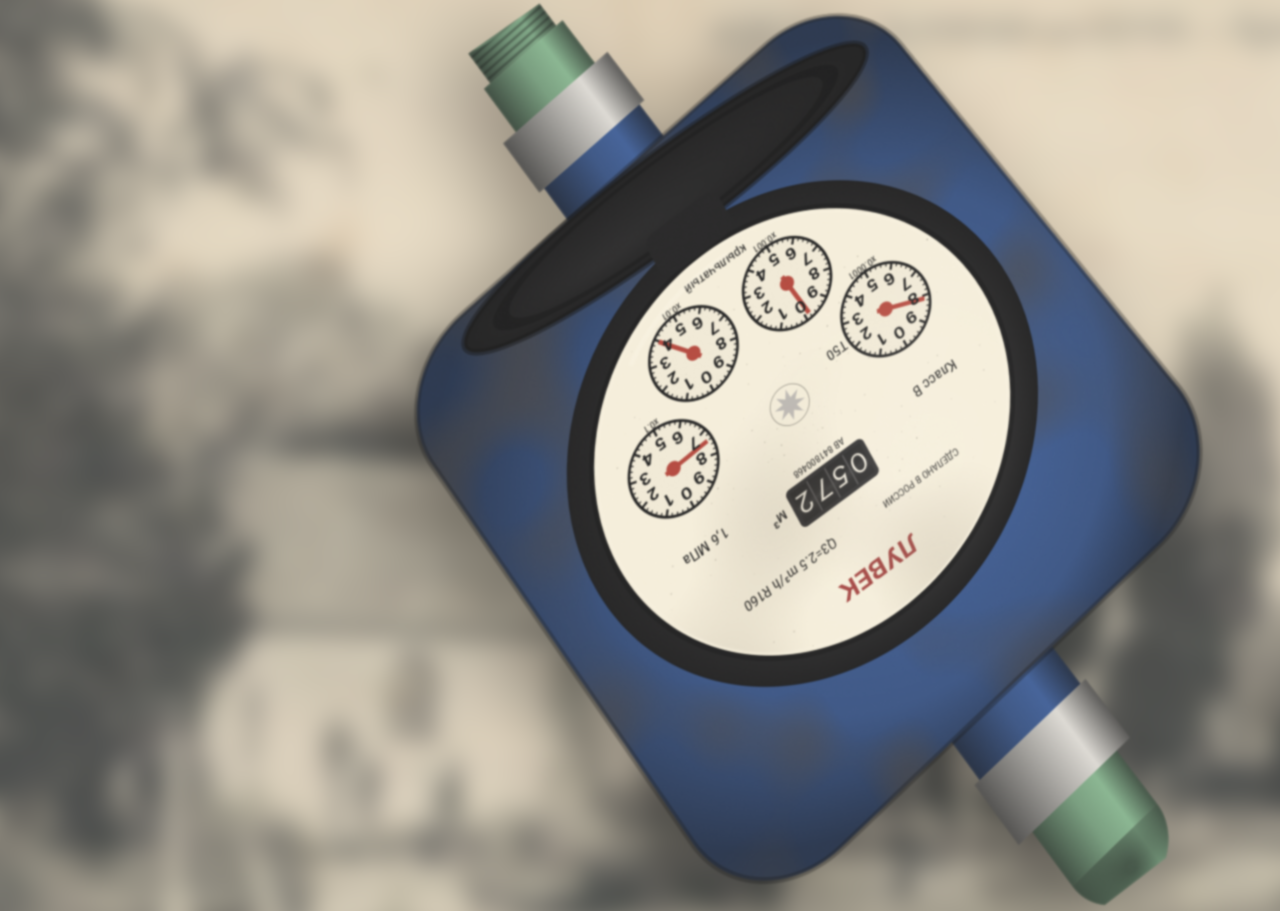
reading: m³ 572.7398
